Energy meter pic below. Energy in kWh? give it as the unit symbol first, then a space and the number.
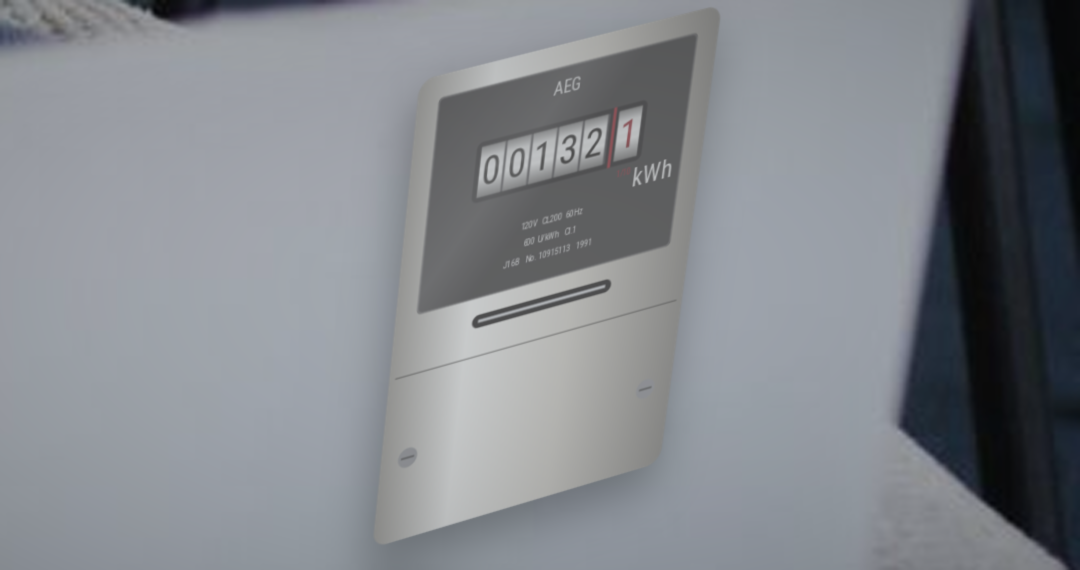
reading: kWh 132.1
